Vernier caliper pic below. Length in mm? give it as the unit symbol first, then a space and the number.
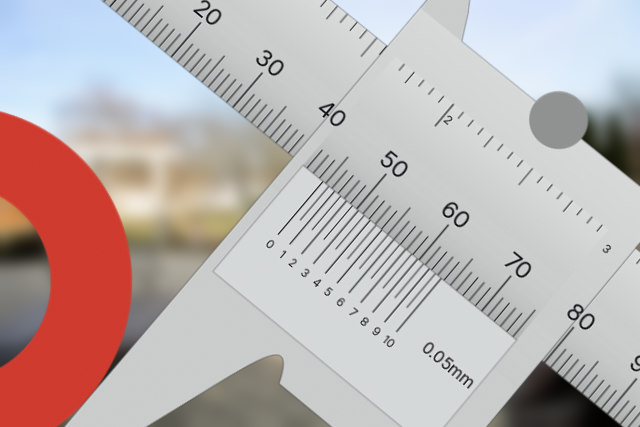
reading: mm 44.6
